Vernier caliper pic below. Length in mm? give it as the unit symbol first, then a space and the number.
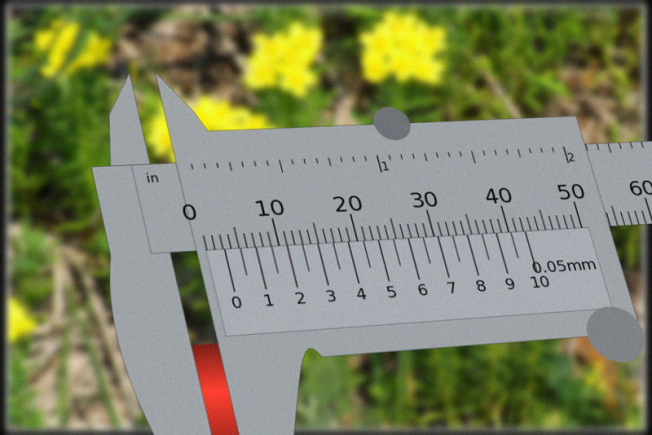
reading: mm 3.2
